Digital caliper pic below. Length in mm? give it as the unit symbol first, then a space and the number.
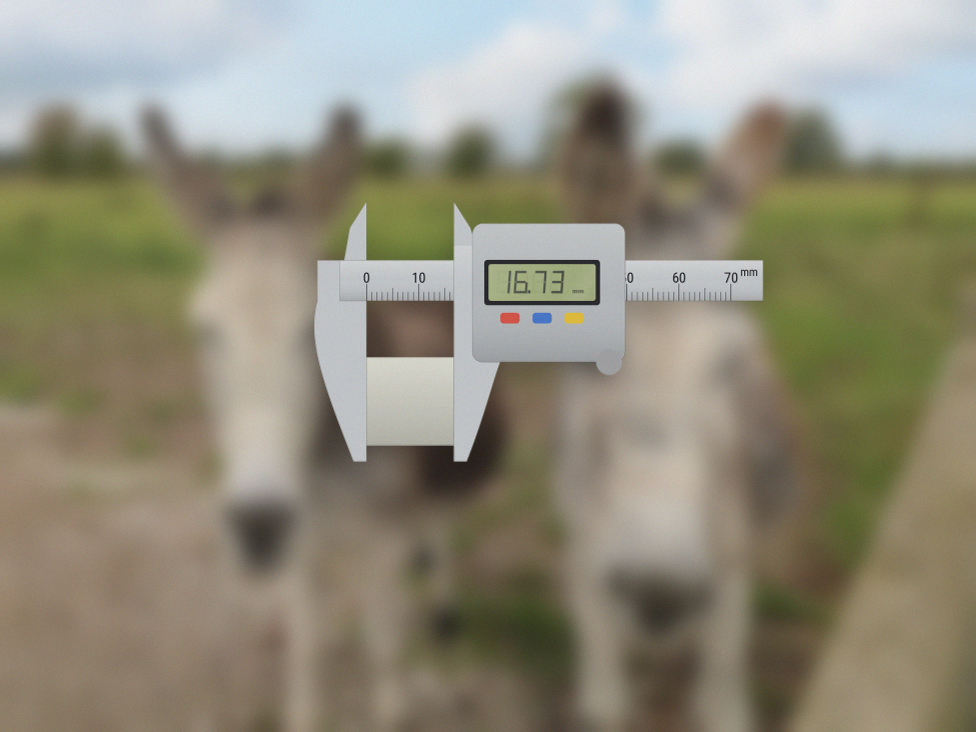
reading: mm 16.73
